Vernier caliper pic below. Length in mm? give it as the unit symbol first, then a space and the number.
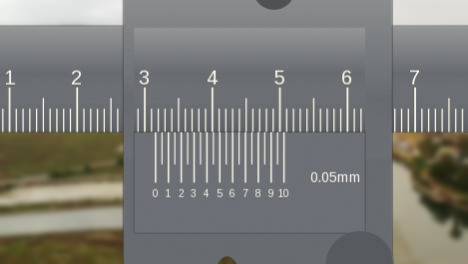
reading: mm 31.6
